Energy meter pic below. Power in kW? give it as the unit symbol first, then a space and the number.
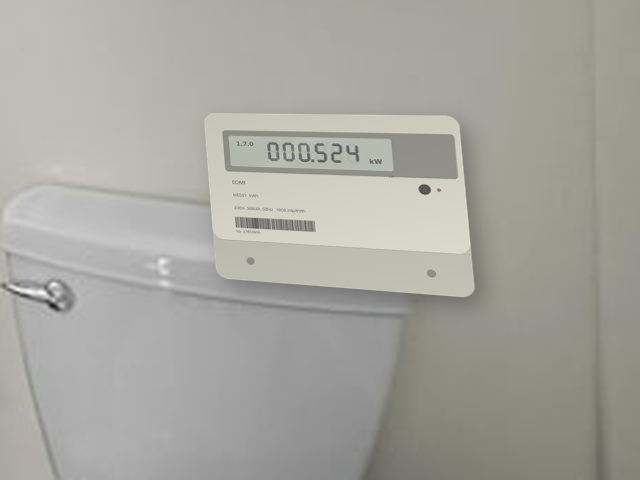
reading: kW 0.524
